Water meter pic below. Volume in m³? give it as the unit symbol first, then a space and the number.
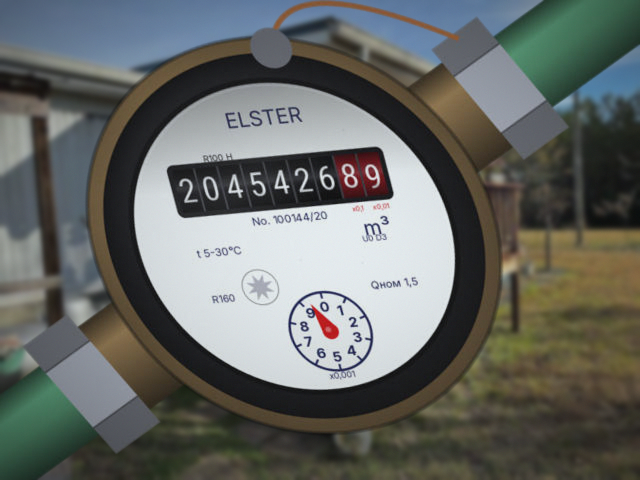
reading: m³ 2045426.889
